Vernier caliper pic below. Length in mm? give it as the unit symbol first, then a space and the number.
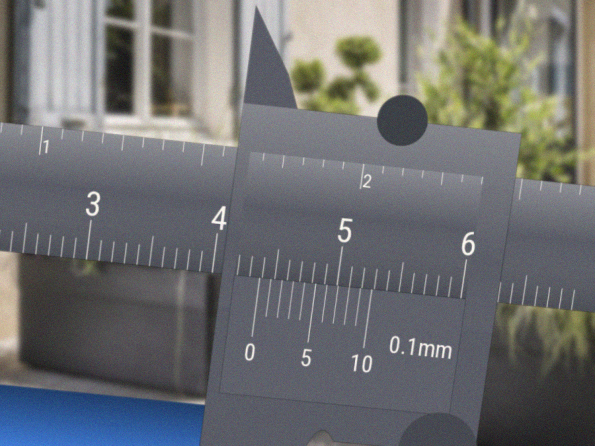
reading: mm 43.8
